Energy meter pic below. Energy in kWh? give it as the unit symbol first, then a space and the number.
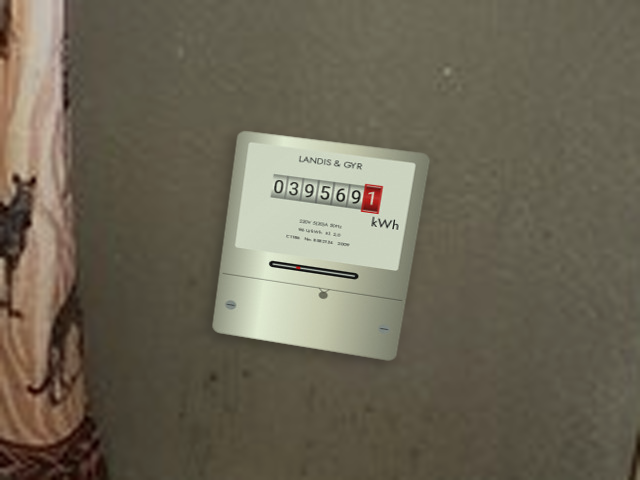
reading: kWh 39569.1
